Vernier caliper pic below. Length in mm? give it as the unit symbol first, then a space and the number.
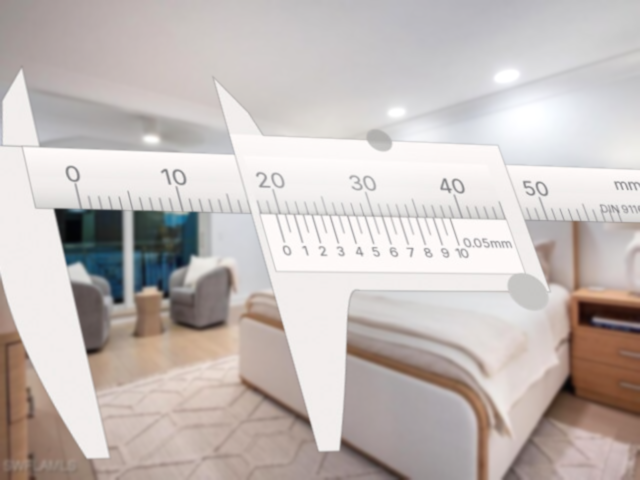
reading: mm 19.6
